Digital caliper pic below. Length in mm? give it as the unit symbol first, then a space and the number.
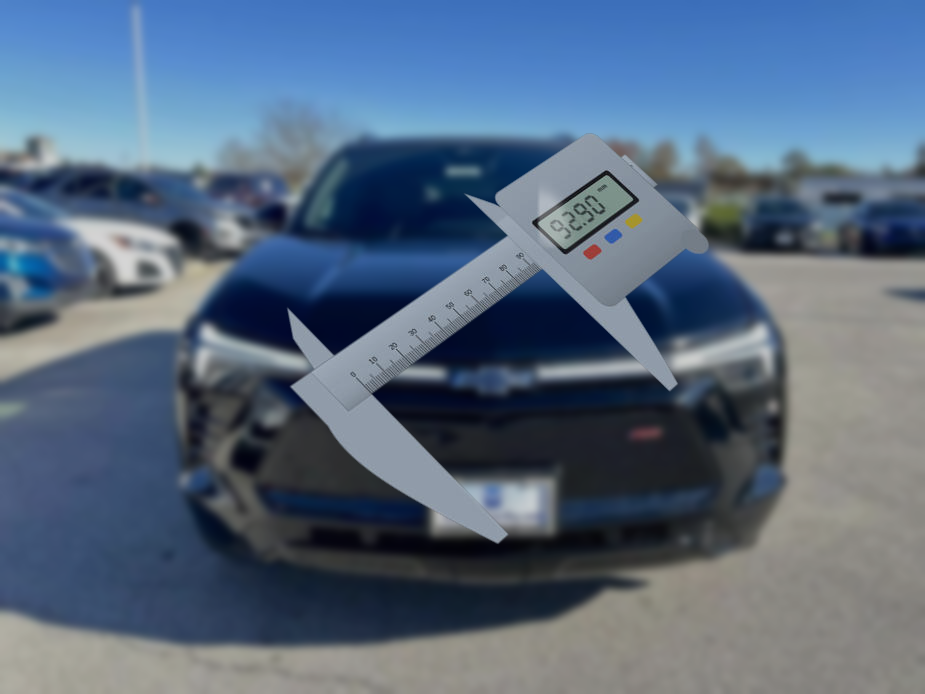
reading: mm 92.90
